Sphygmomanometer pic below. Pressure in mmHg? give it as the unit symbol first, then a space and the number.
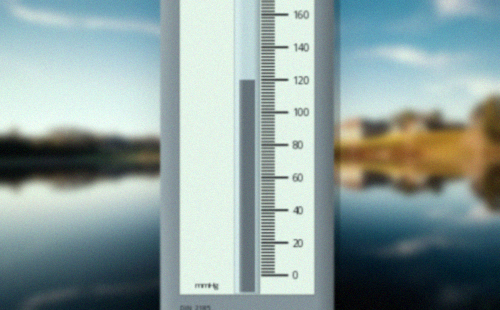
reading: mmHg 120
